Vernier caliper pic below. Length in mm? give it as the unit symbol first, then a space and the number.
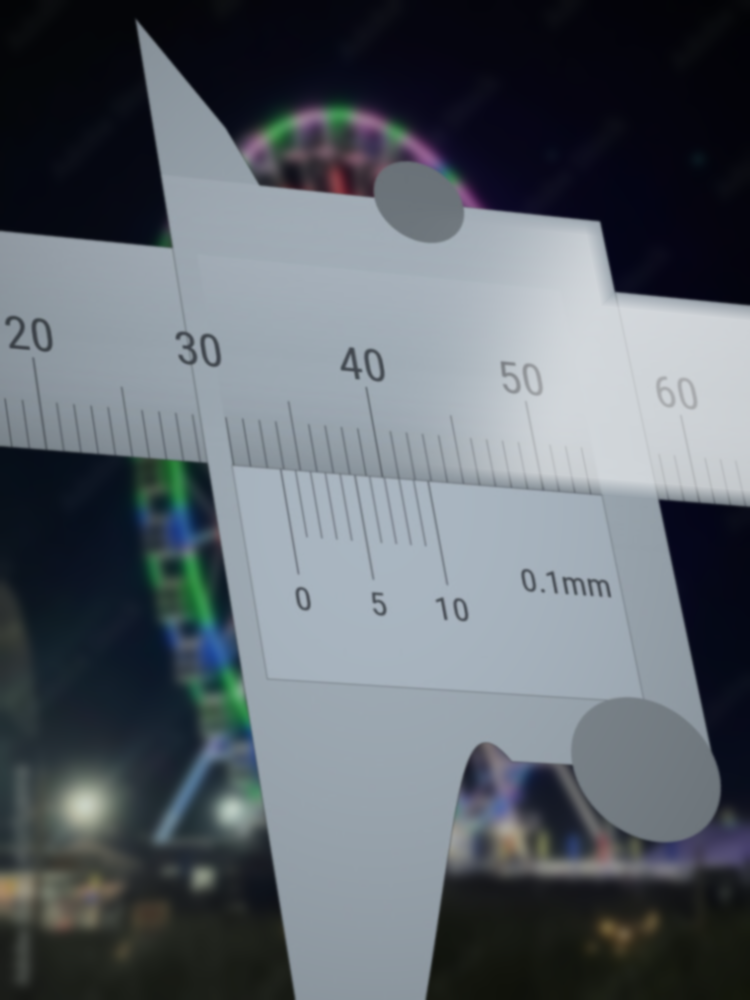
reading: mm 33.8
